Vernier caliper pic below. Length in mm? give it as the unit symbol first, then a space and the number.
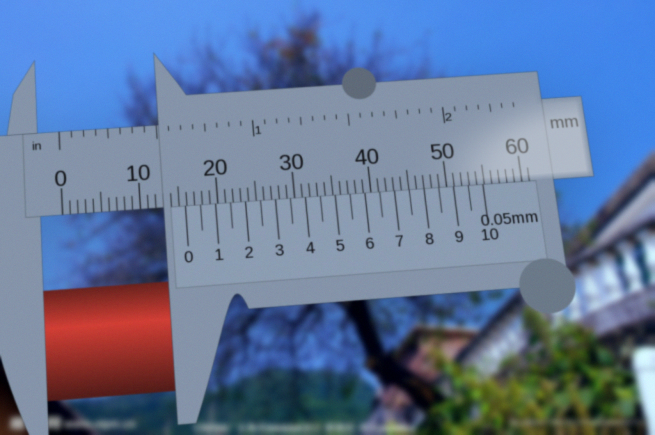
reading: mm 15.8
